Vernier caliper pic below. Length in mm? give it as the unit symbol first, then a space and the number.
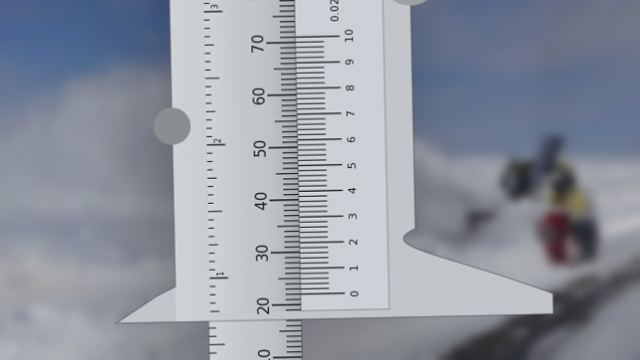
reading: mm 22.0
